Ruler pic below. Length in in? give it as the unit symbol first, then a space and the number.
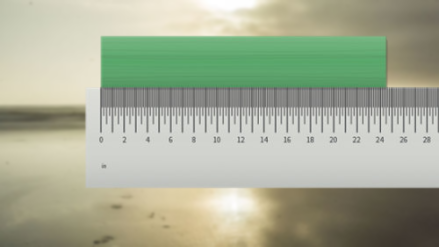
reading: in 24.5
